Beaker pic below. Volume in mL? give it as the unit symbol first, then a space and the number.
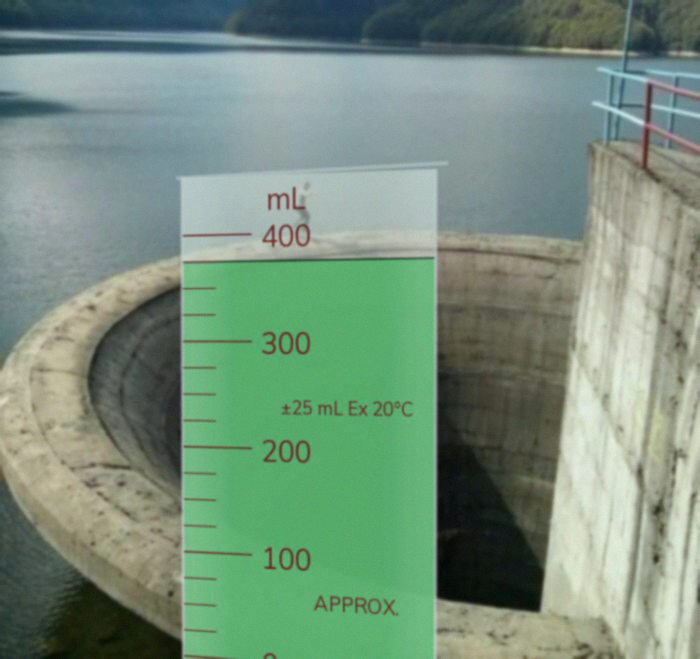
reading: mL 375
